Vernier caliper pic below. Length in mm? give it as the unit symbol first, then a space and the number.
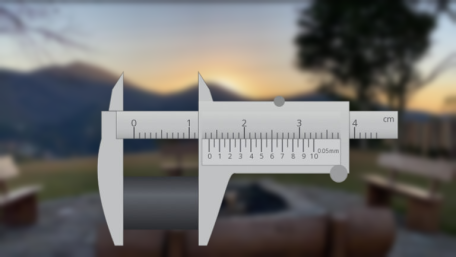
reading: mm 13.6
